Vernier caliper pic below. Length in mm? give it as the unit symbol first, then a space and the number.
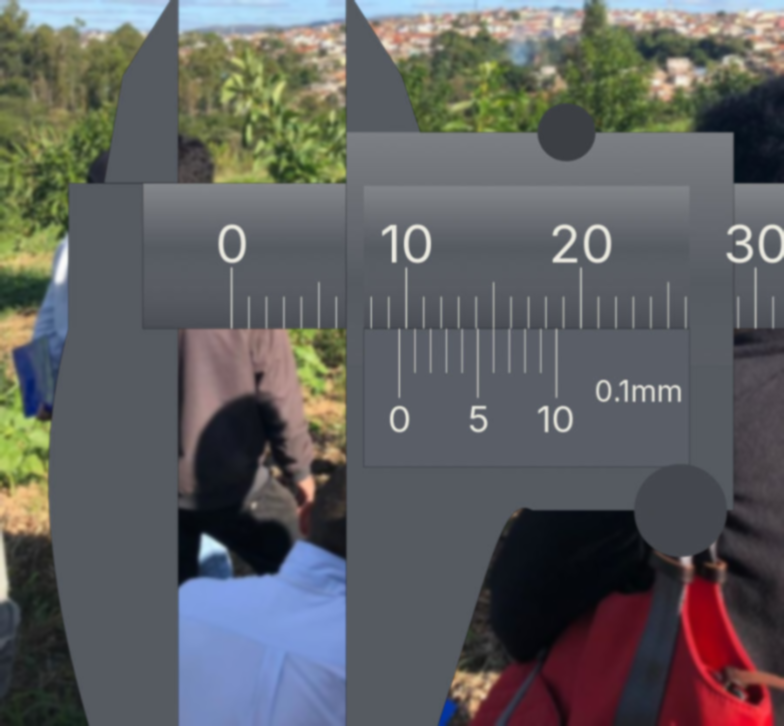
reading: mm 9.6
